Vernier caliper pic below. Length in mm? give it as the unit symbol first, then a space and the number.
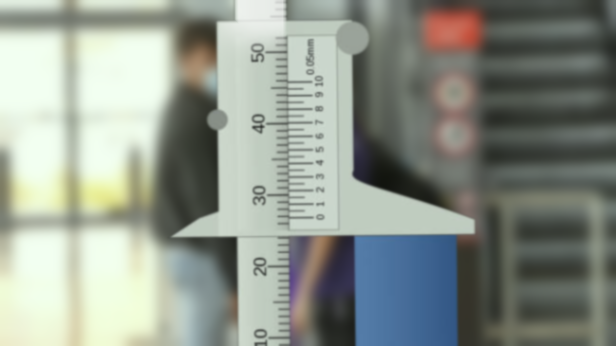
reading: mm 26.8
